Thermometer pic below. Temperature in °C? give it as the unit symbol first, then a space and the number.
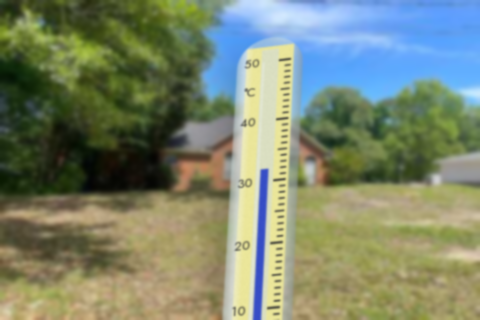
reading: °C 32
